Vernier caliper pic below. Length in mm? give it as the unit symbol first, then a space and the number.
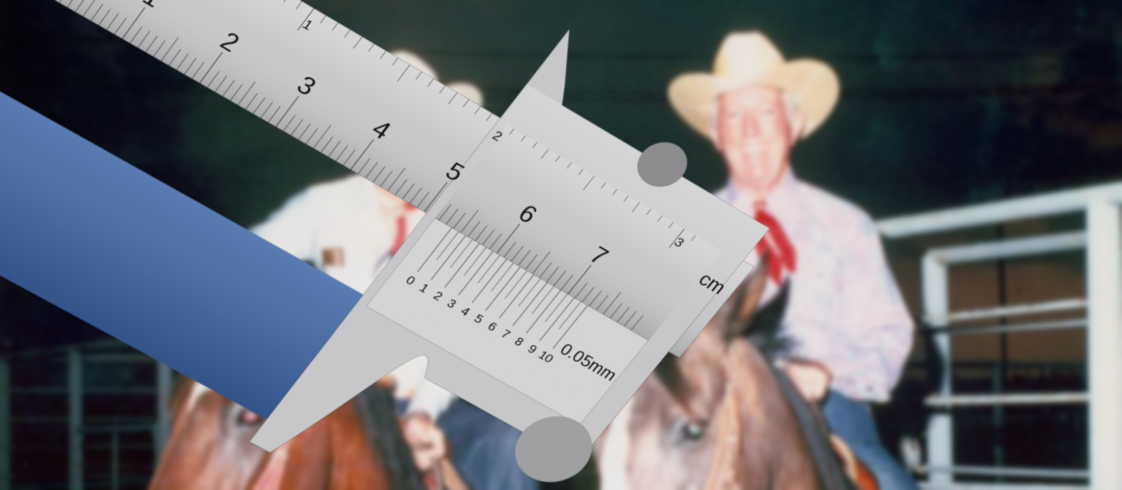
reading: mm 53.8
